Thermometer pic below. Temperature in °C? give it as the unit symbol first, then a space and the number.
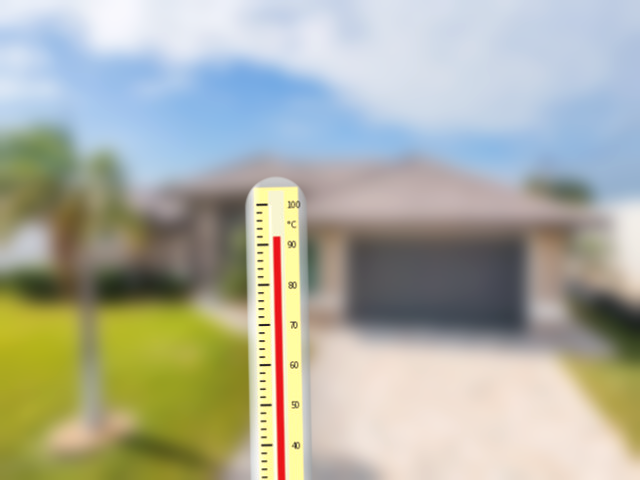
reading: °C 92
